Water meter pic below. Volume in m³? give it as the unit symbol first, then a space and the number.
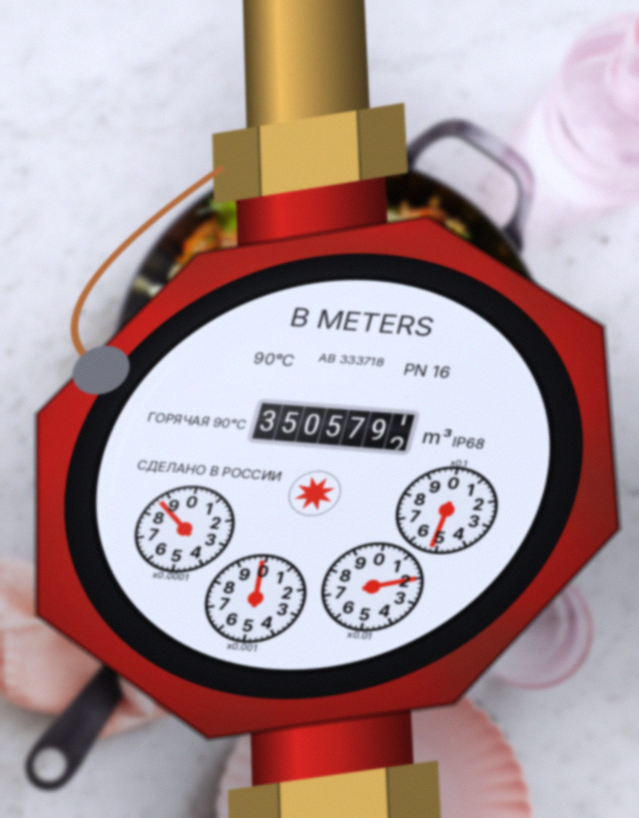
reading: m³ 3505791.5198
